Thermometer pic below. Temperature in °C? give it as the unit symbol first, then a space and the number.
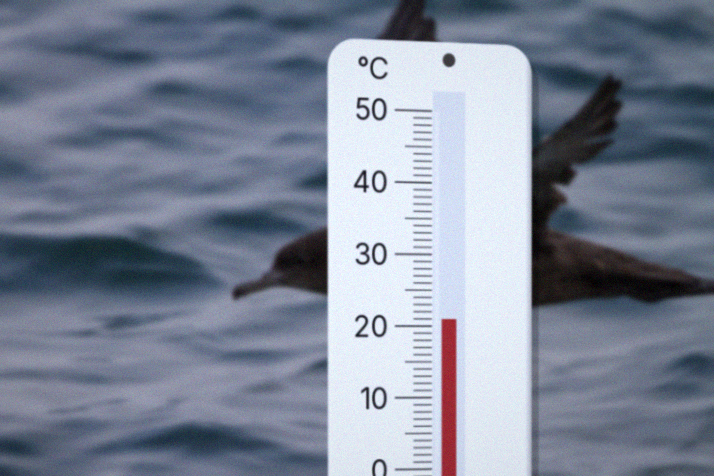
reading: °C 21
